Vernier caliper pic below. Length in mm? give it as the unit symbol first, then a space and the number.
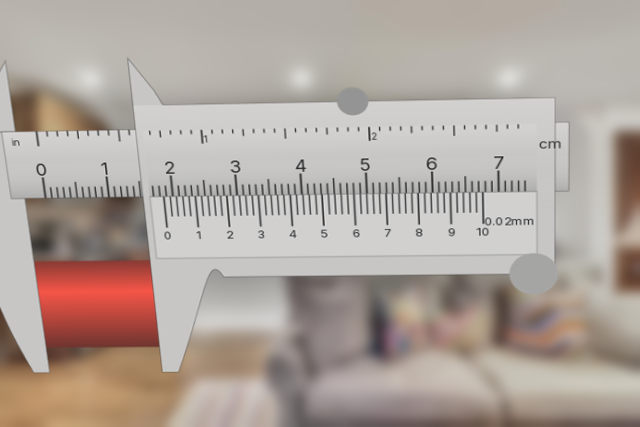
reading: mm 18.6
